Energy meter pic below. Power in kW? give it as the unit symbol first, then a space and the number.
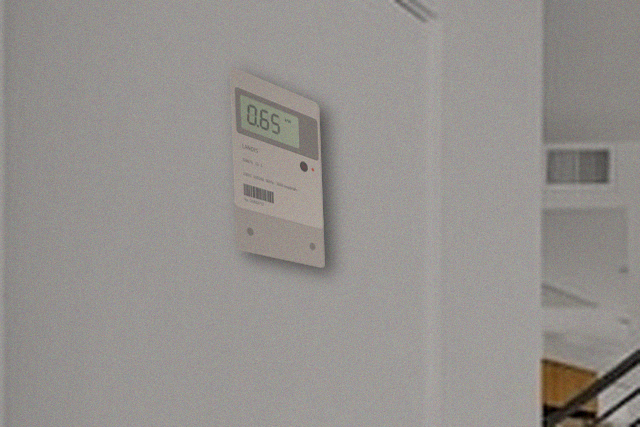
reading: kW 0.65
